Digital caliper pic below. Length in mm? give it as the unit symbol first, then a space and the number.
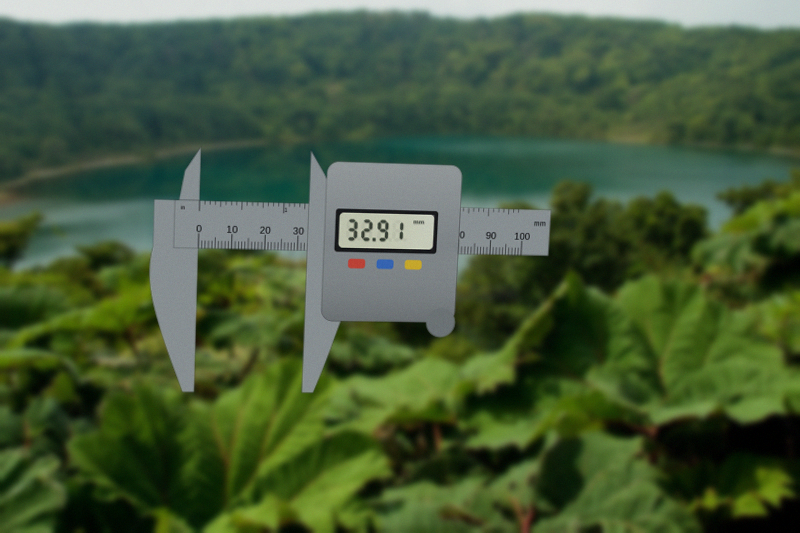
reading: mm 32.91
